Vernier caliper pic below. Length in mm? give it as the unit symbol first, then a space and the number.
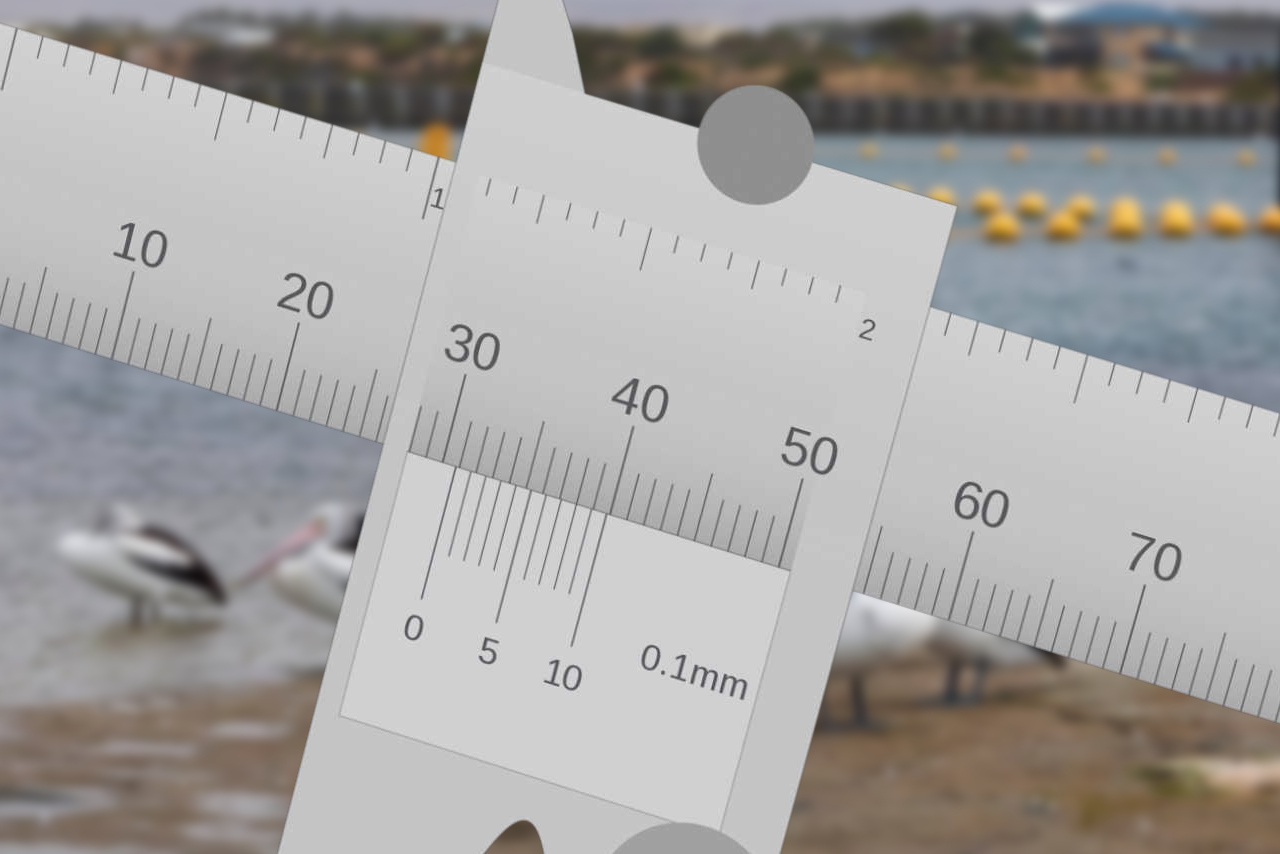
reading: mm 30.8
